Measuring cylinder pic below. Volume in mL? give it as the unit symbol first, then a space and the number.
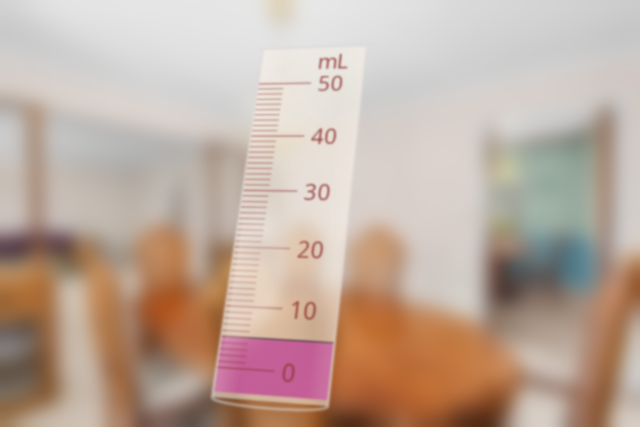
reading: mL 5
